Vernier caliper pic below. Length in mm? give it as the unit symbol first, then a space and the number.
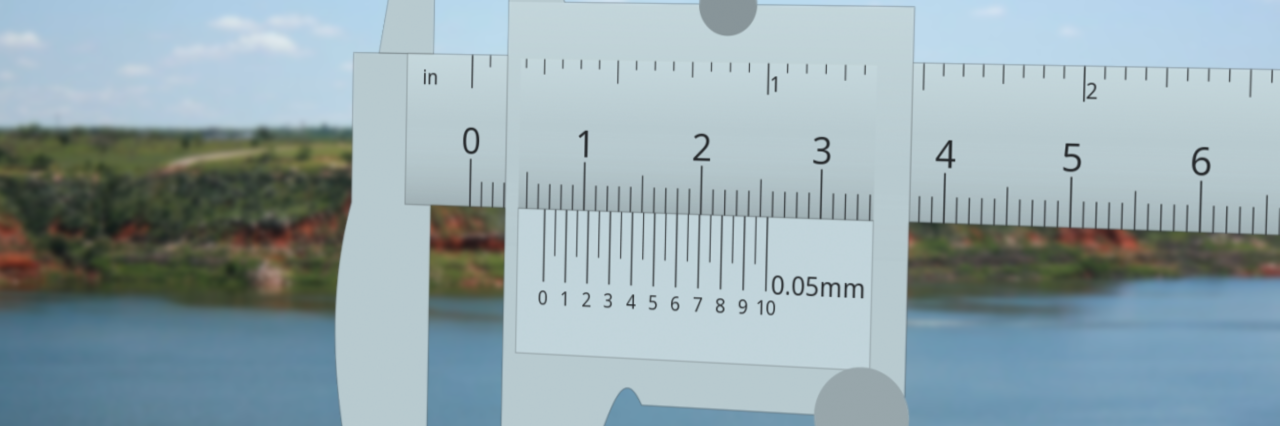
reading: mm 6.6
